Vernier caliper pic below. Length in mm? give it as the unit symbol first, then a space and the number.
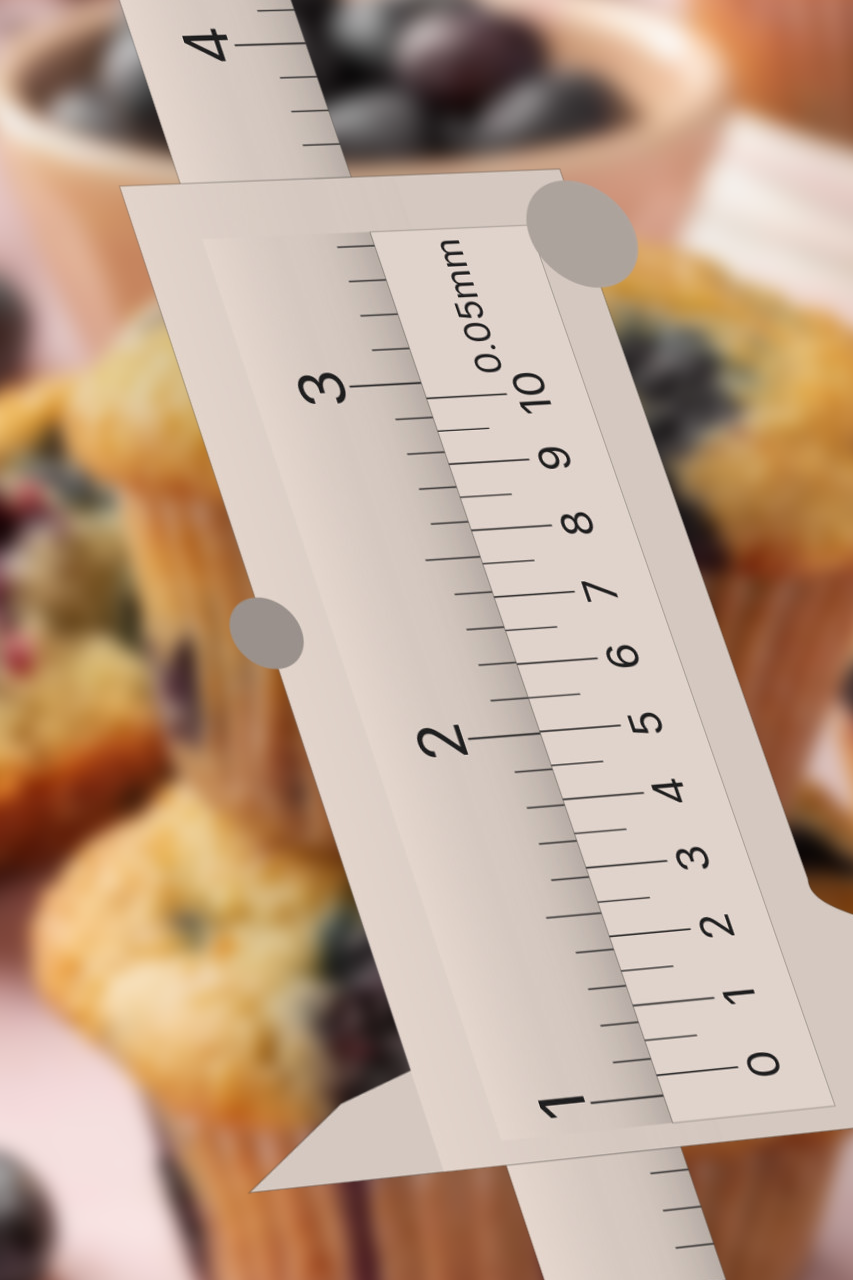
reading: mm 10.55
